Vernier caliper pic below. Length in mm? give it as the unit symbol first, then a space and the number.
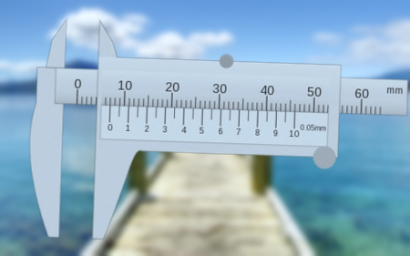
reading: mm 7.0
